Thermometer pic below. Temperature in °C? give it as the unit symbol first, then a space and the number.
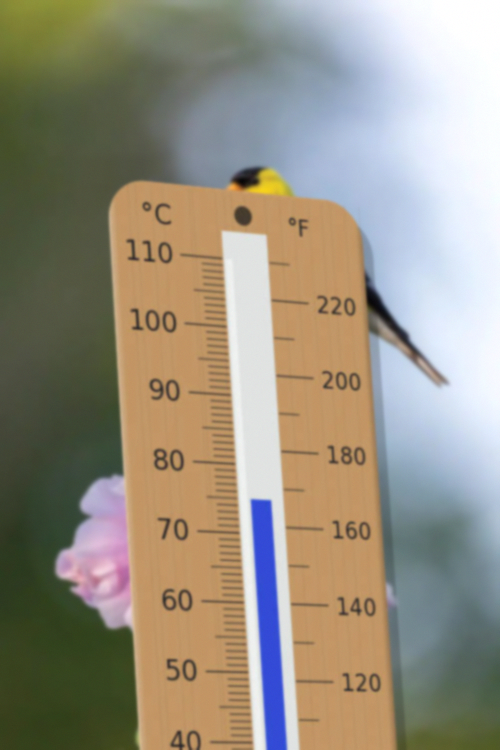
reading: °C 75
